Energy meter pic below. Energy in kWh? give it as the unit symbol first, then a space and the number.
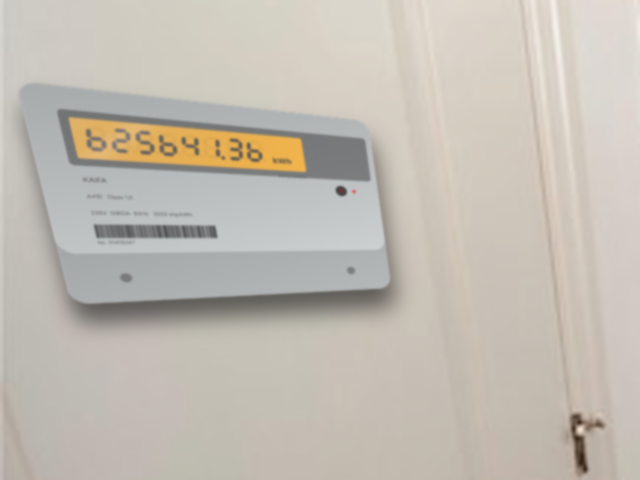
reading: kWh 625641.36
